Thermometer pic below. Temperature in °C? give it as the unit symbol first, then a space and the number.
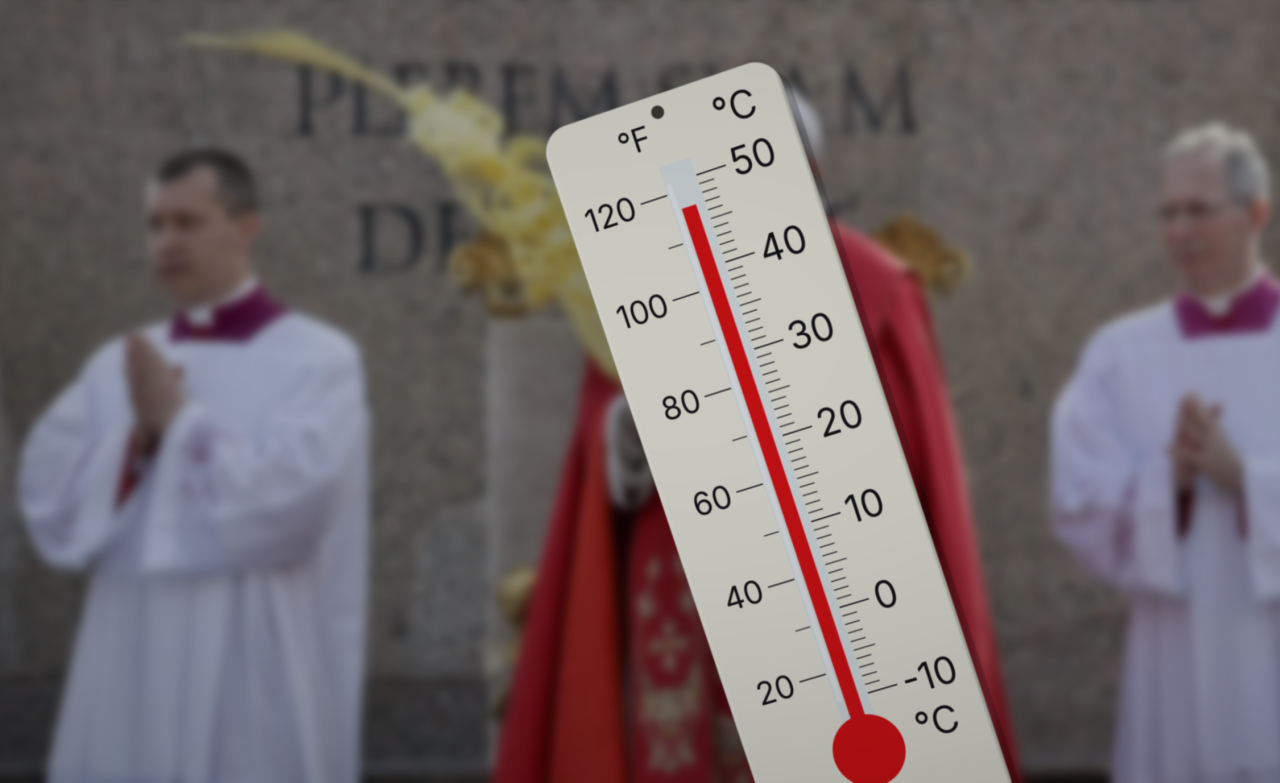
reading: °C 47
